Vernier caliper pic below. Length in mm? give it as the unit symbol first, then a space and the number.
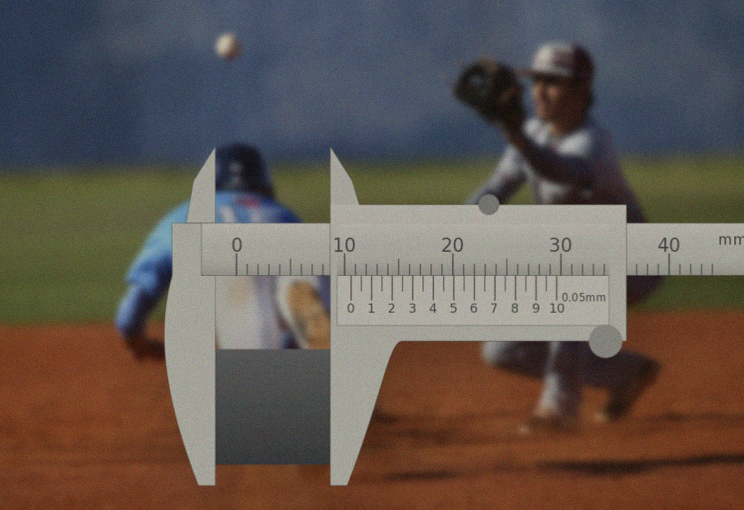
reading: mm 10.6
